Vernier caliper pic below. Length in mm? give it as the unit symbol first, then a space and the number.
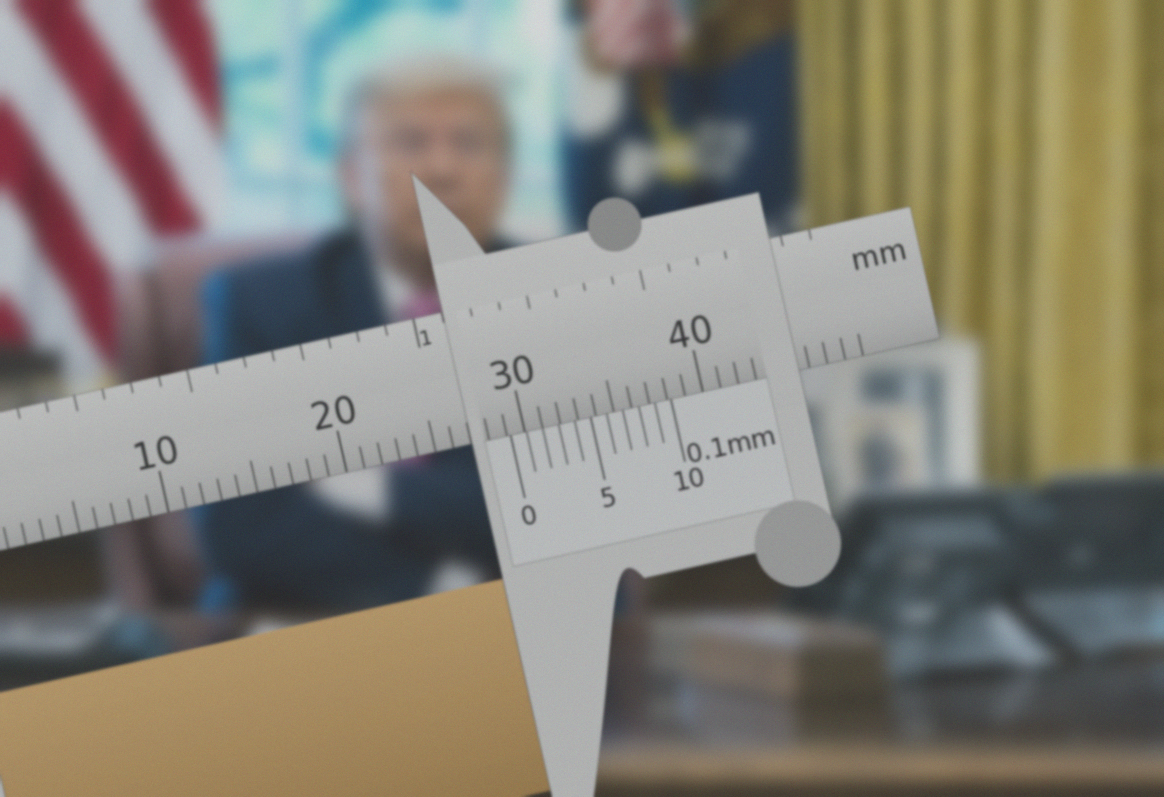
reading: mm 29.2
